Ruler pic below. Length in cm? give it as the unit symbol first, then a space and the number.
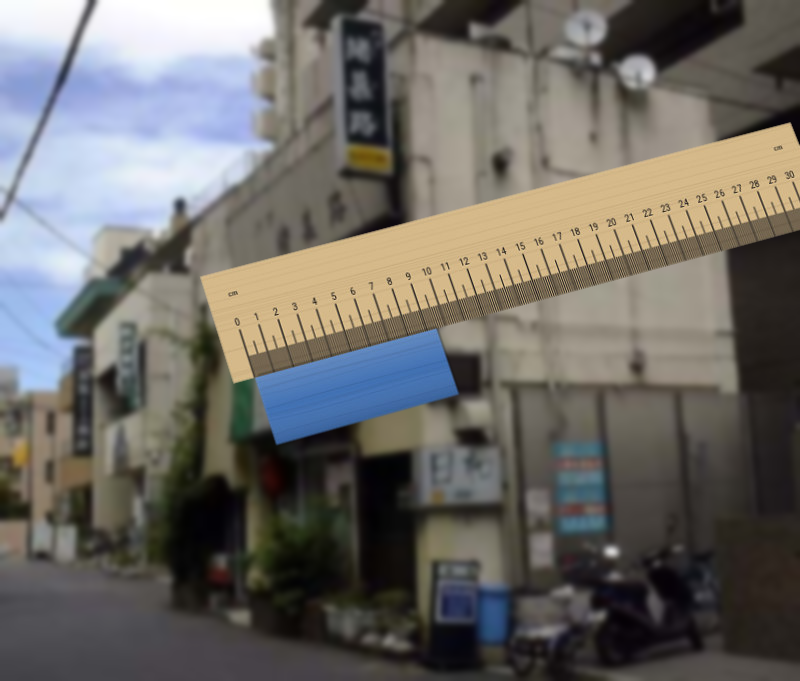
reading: cm 9.5
